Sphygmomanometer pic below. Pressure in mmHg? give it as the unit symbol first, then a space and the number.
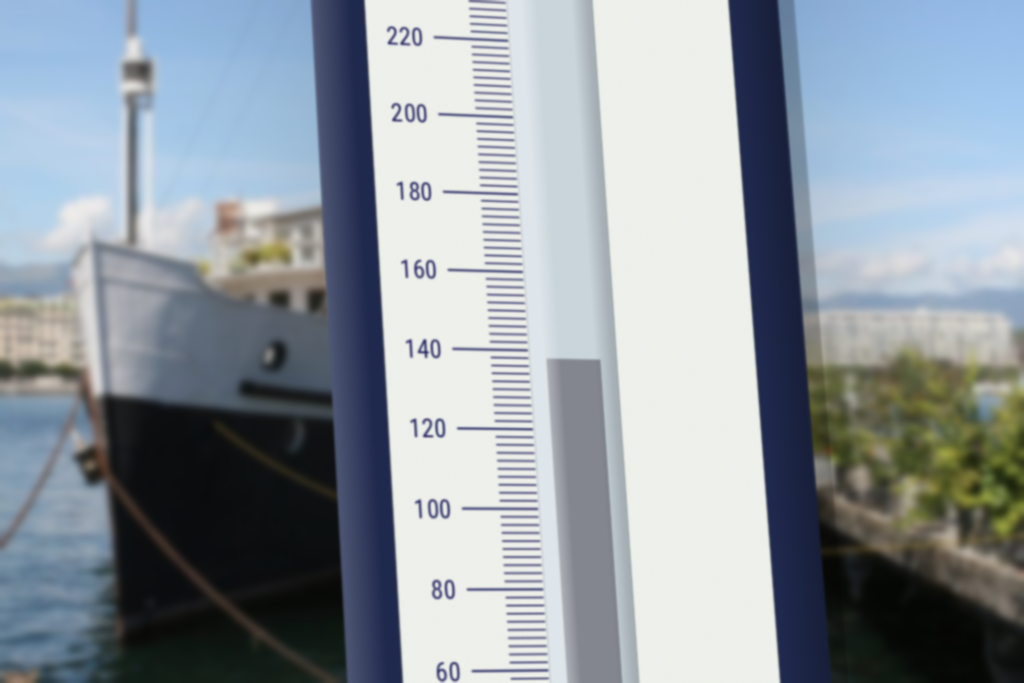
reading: mmHg 138
